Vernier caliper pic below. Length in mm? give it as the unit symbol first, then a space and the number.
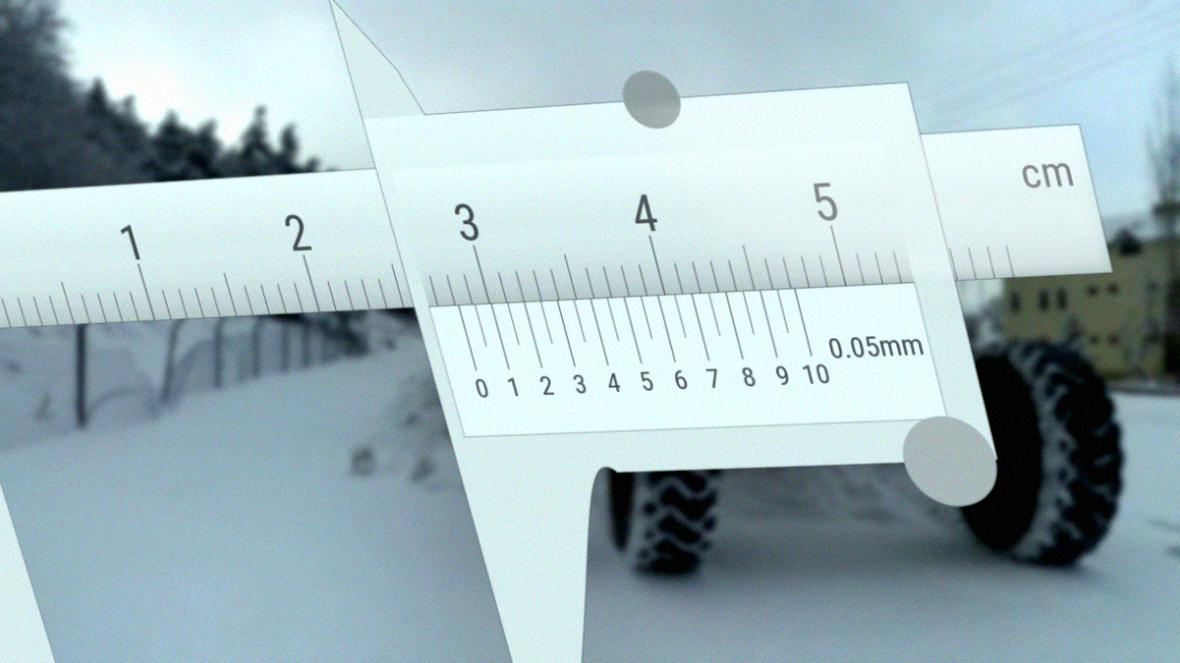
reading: mm 28.2
